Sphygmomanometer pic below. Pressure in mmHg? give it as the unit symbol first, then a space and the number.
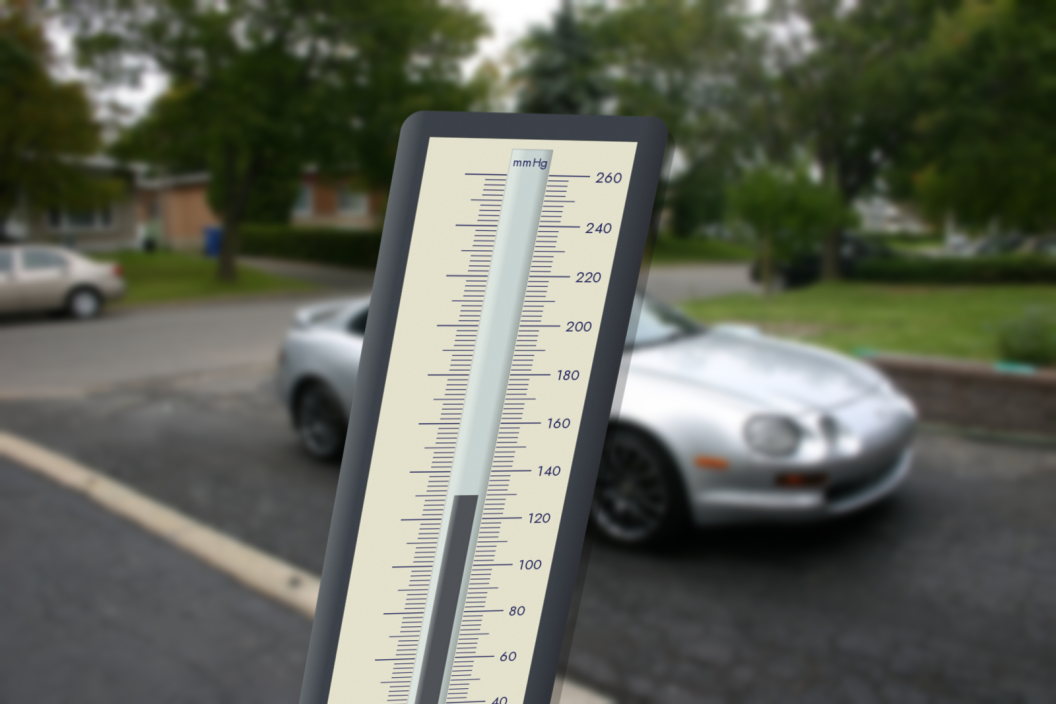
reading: mmHg 130
